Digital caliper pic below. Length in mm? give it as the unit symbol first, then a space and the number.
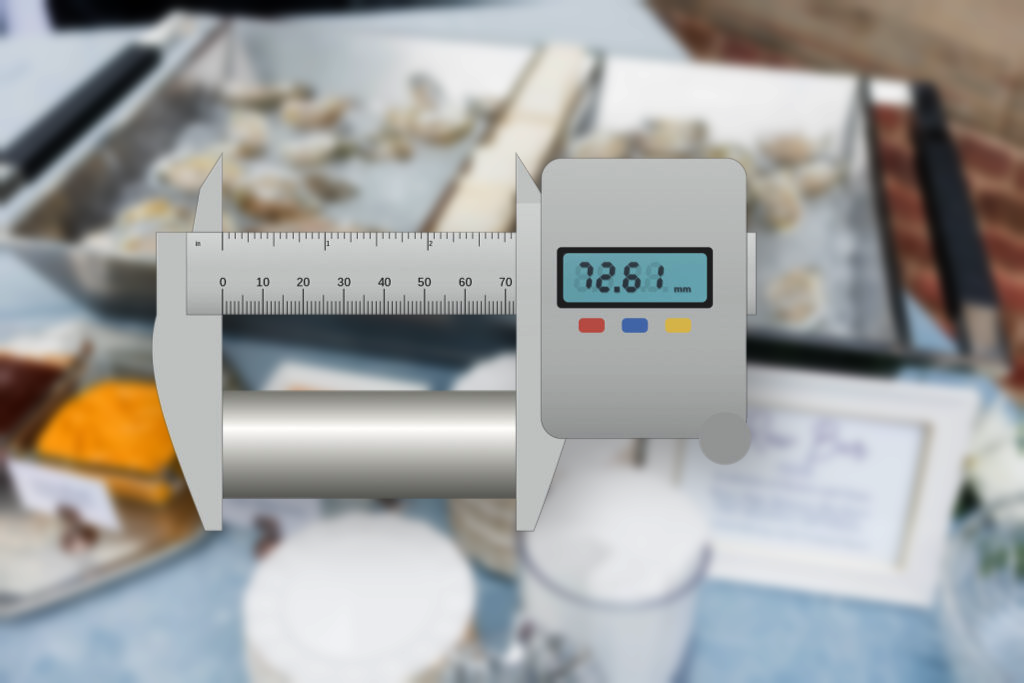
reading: mm 72.61
